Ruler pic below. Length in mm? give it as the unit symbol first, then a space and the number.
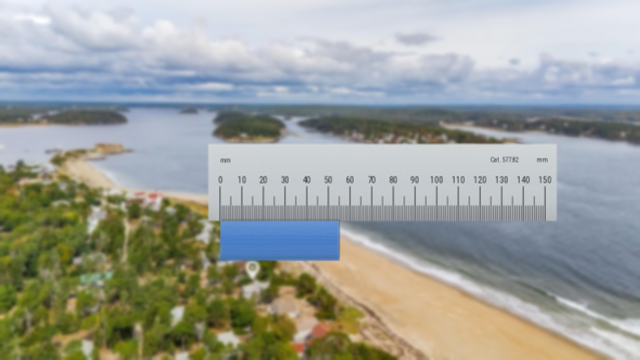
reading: mm 55
